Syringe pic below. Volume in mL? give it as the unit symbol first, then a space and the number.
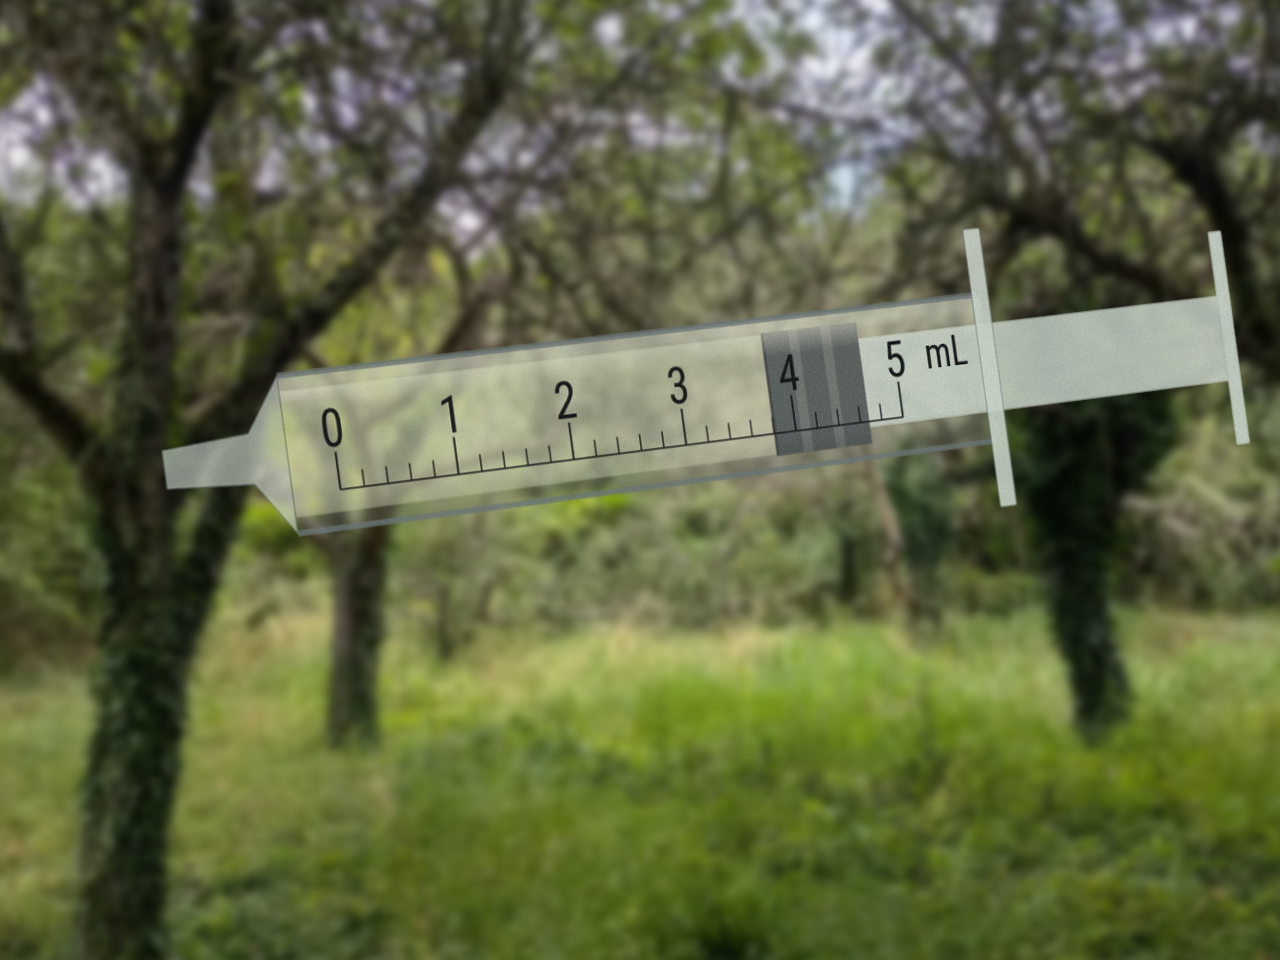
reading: mL 3.8
